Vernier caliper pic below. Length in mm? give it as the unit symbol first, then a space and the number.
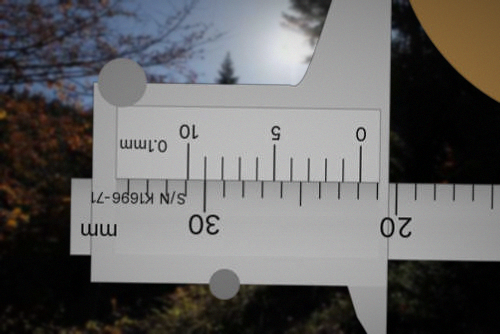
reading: mm 21.9
